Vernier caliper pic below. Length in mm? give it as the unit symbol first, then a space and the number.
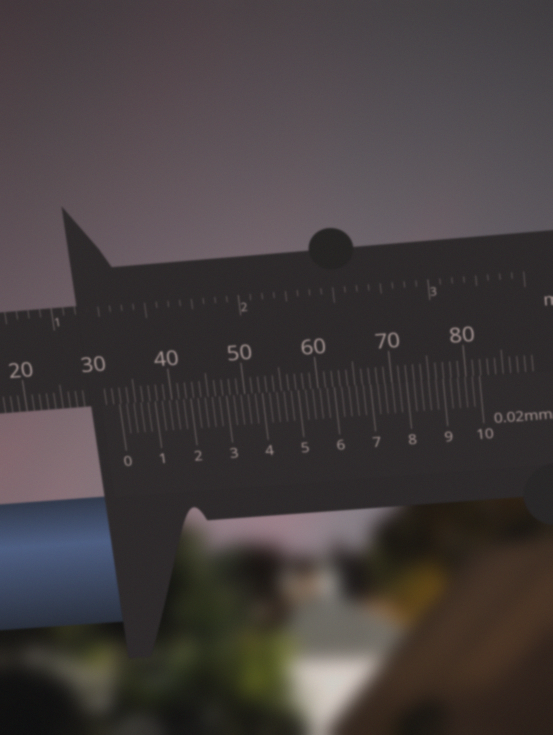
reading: mm 32.8
